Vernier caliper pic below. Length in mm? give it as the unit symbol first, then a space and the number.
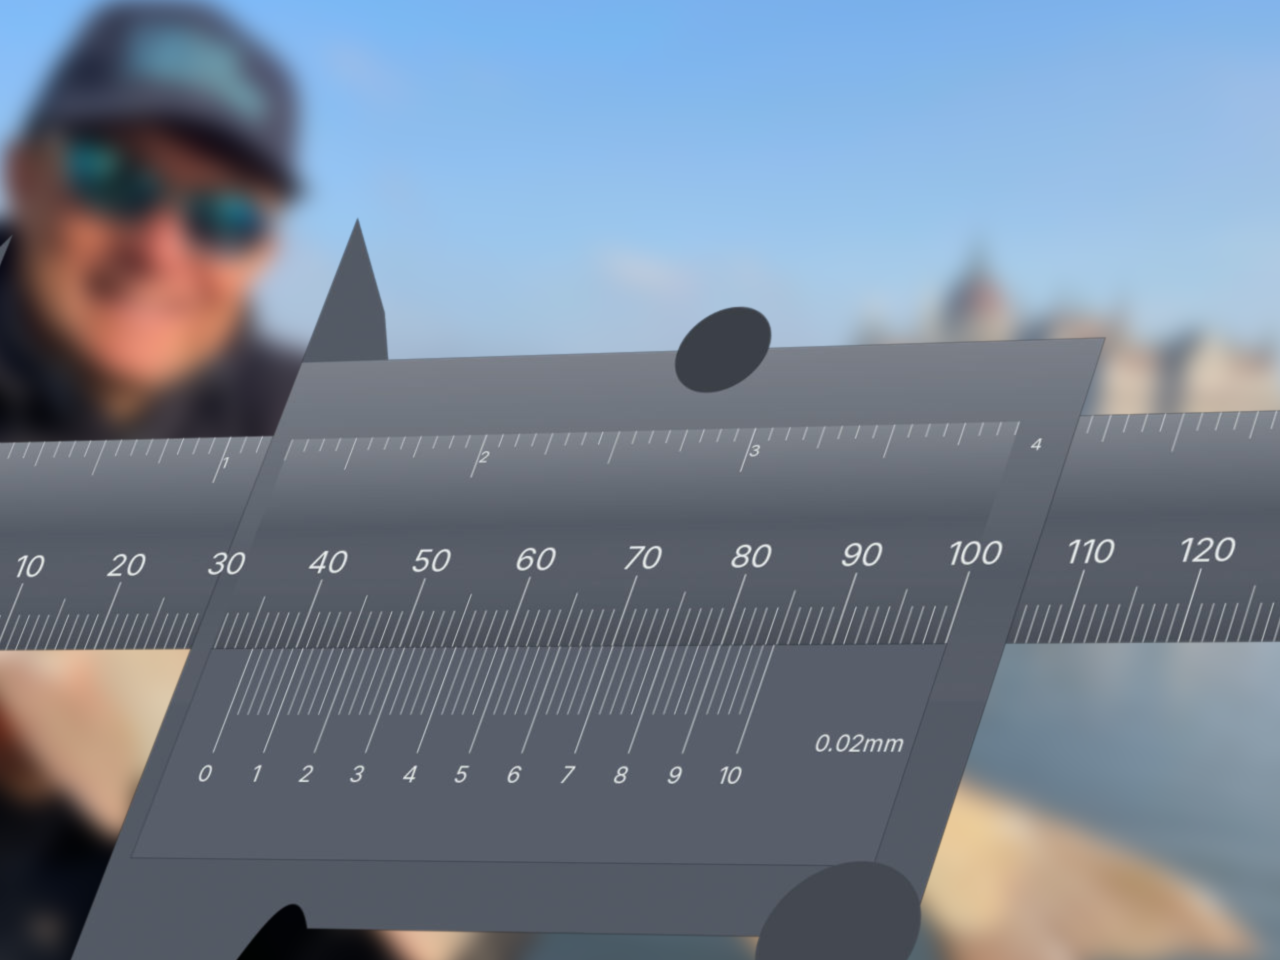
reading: mm 35.8
